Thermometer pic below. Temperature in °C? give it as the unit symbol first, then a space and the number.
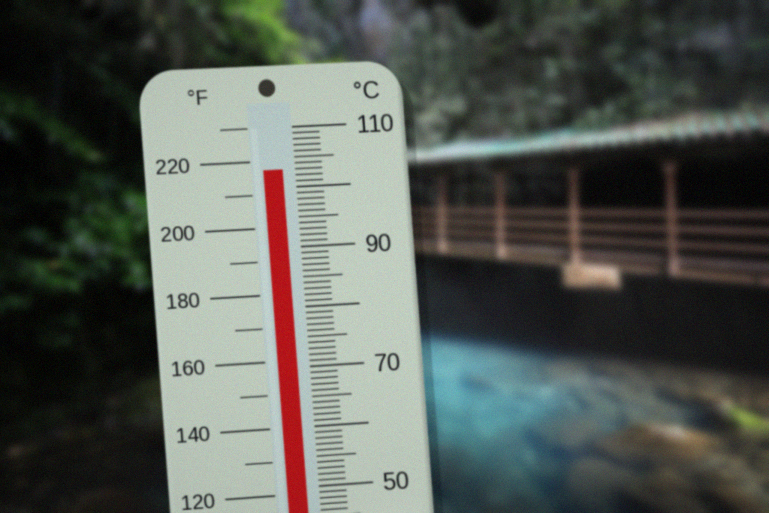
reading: °C 103
